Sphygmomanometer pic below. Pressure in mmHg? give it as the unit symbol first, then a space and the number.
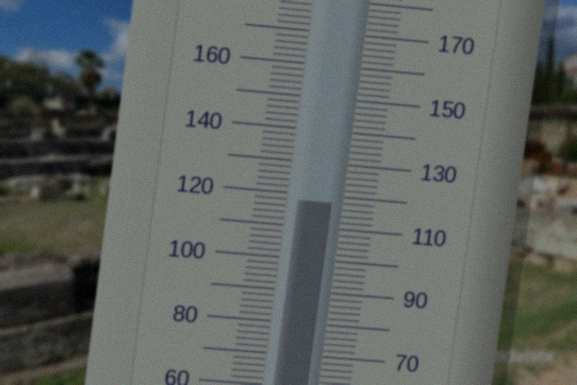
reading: mmHg 118
